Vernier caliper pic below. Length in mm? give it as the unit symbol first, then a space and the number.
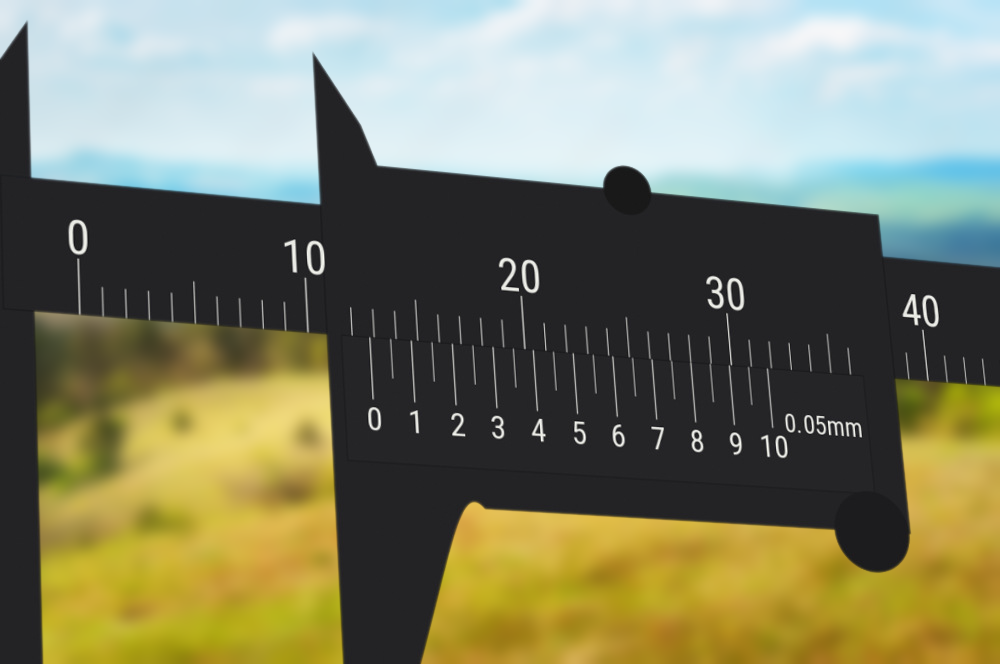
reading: mm 12.8
